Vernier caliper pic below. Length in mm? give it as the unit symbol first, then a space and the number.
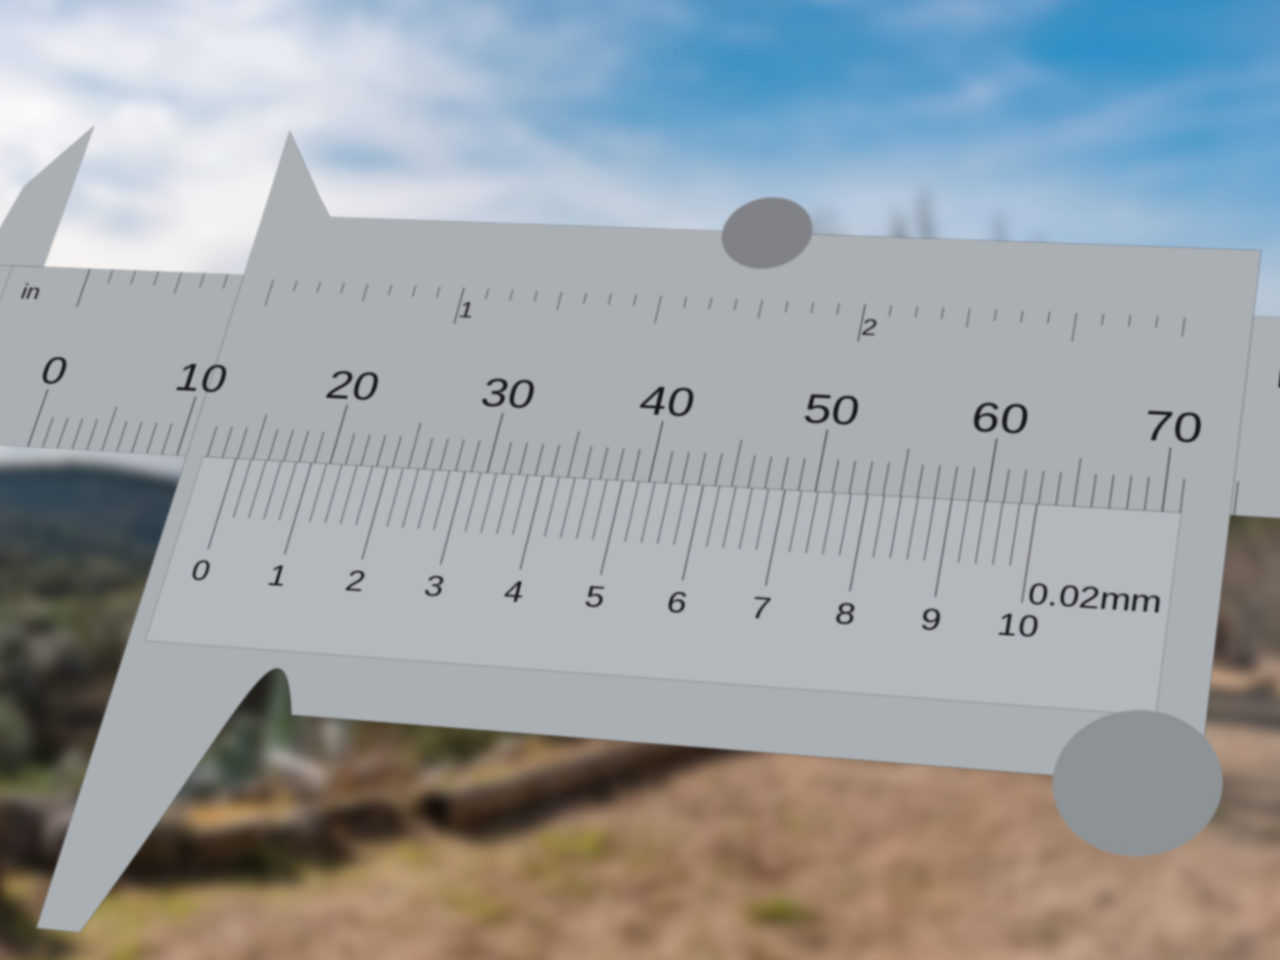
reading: mm 13.9
